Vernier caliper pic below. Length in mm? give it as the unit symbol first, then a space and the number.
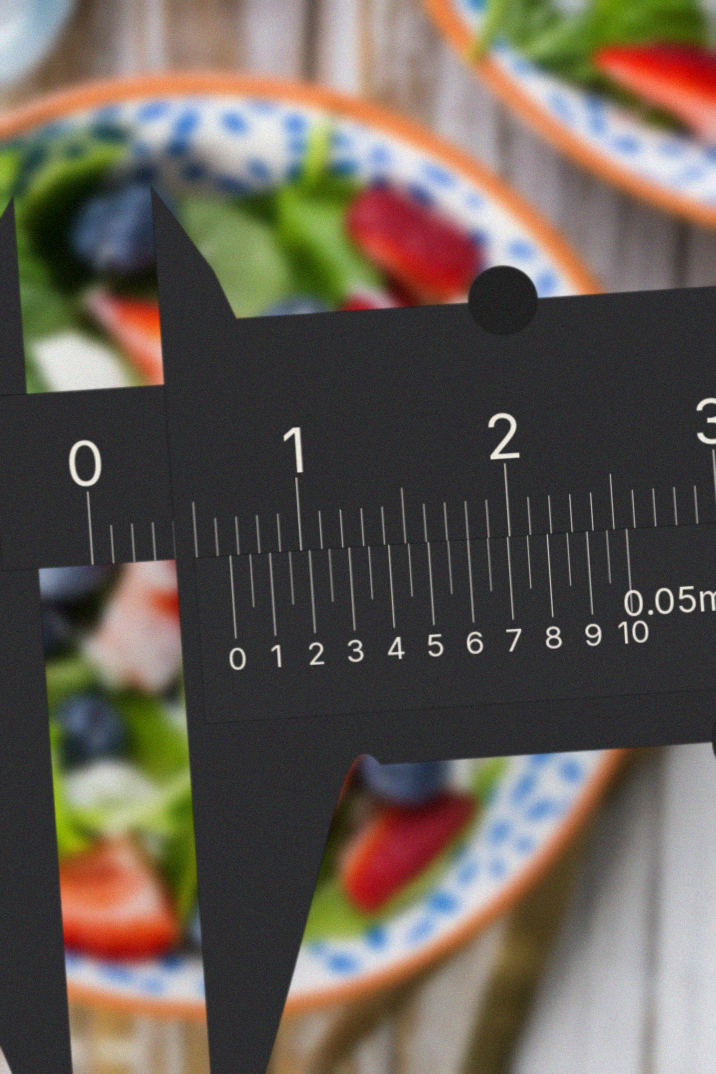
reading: mm 6.6
